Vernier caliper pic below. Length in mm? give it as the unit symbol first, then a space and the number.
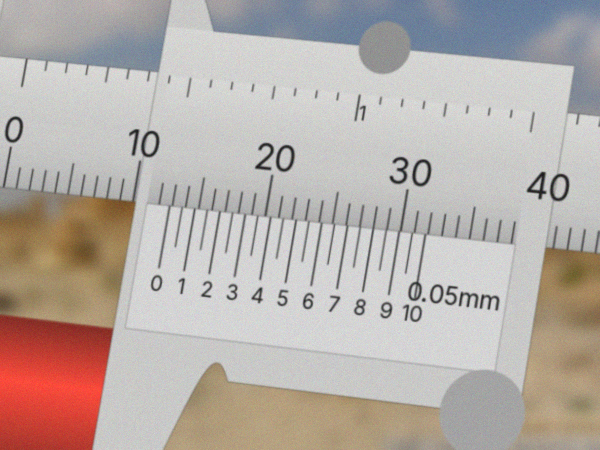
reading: mm 12.8
